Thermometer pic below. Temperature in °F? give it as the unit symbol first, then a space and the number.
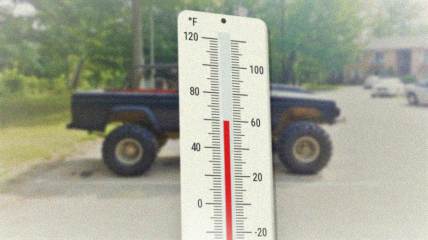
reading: °F 60
